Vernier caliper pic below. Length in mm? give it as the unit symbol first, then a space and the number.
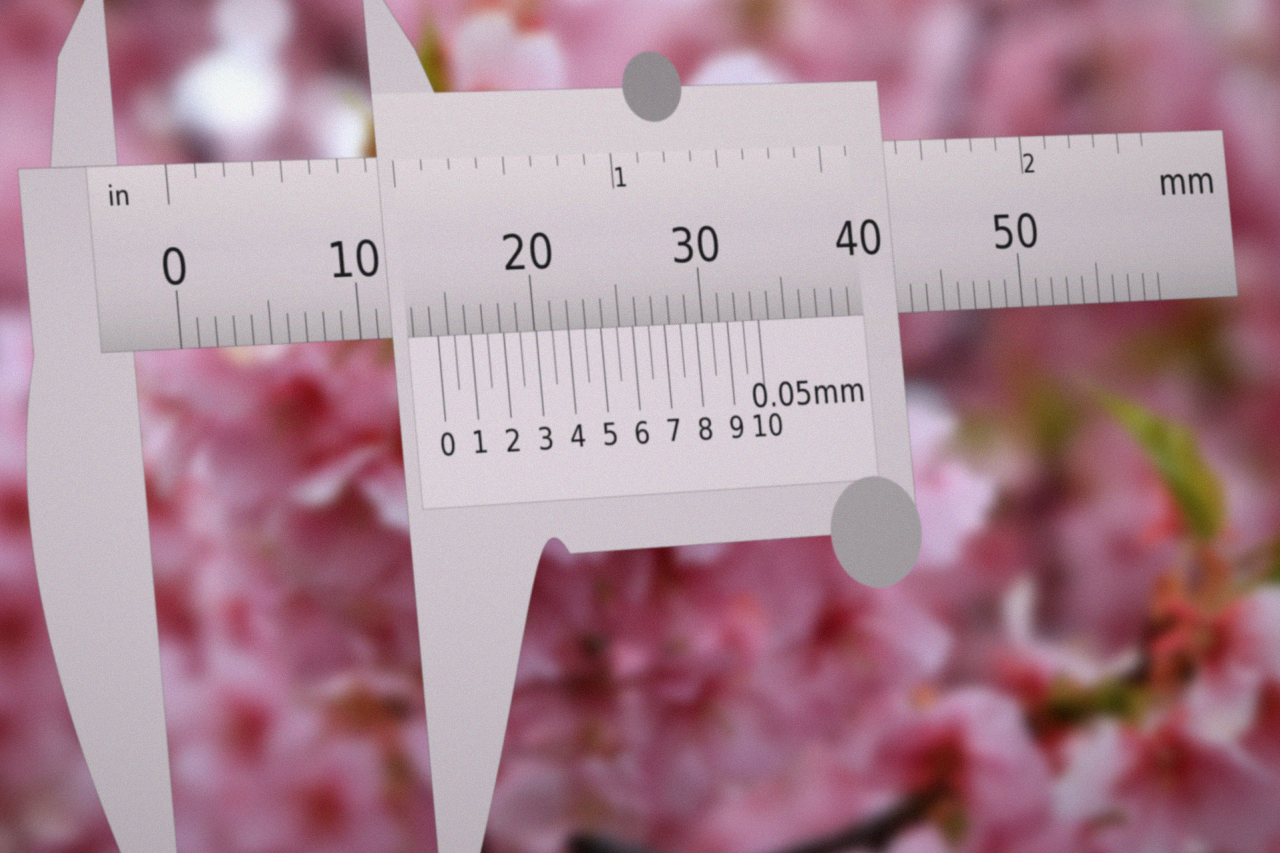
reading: mm 14.4
